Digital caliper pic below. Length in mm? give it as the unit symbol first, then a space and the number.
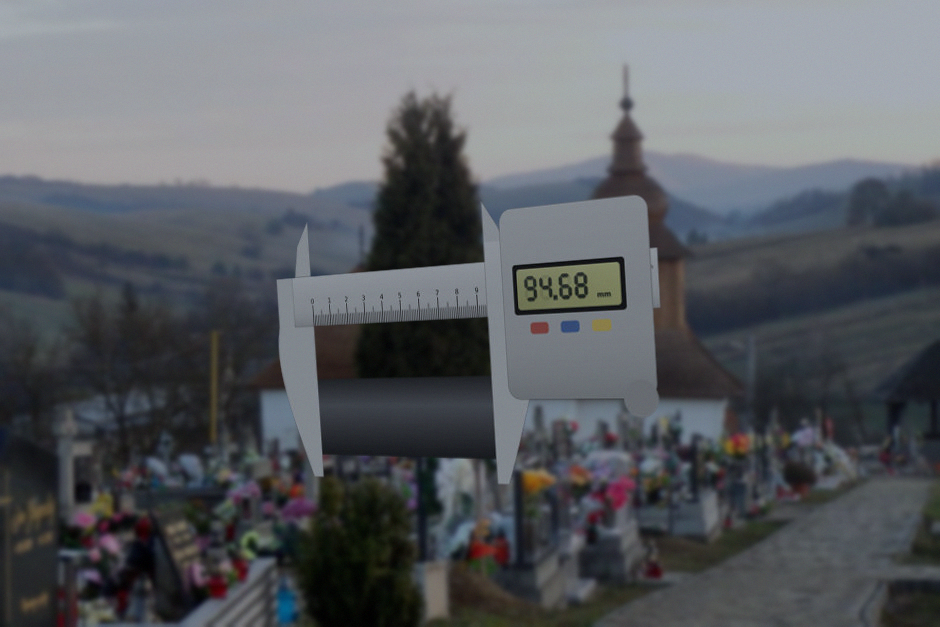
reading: mm 94.68
